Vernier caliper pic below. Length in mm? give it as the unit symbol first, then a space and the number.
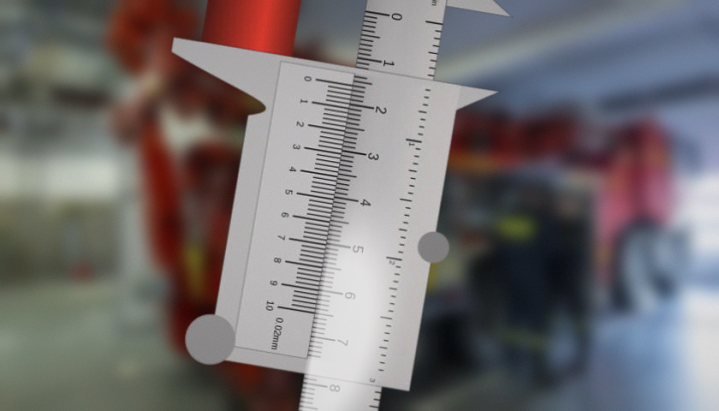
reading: mm 16.0
